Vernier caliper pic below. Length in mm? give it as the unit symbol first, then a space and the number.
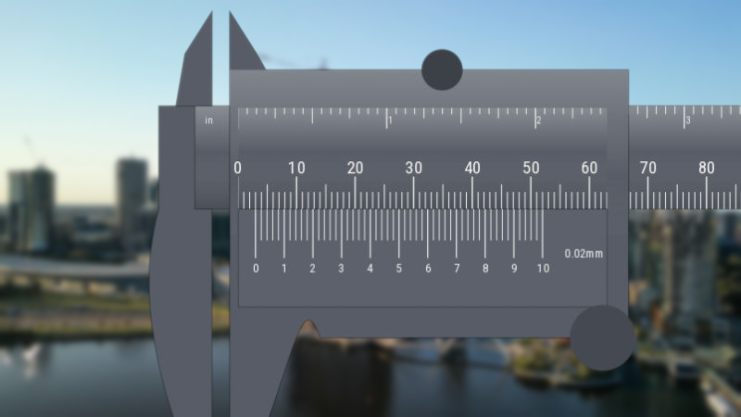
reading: mm 3.0
